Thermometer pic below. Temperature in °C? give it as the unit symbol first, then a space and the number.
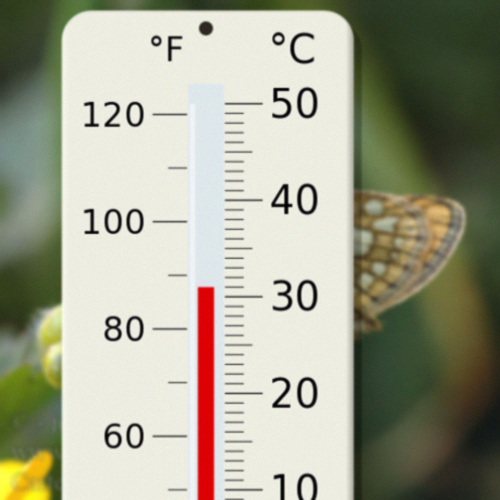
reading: °C 31
